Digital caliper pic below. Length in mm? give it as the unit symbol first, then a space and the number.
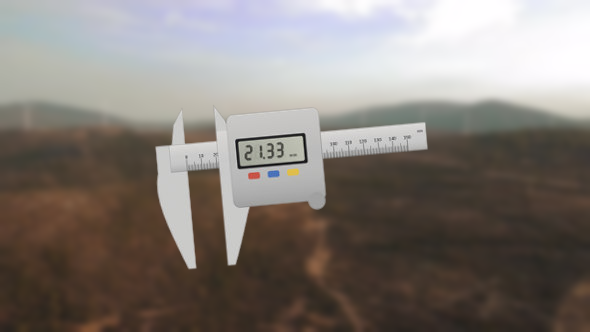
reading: mm 21.33
